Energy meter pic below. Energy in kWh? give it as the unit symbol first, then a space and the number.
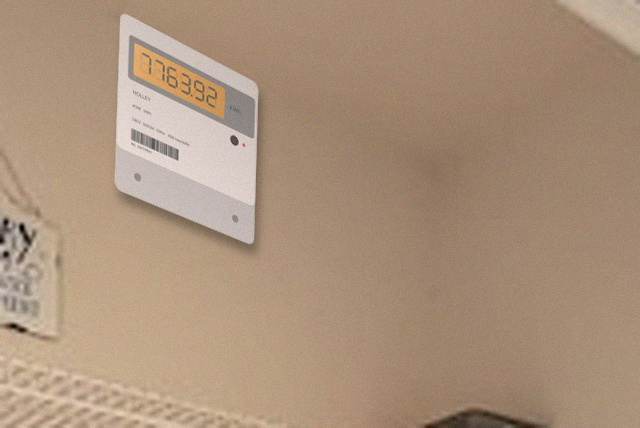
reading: kWh 7763.92
